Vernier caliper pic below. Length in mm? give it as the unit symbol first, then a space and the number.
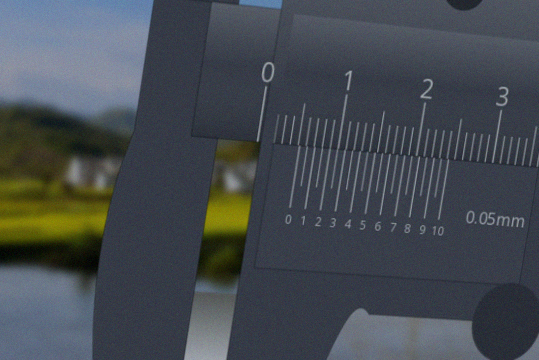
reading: mm 5.2
